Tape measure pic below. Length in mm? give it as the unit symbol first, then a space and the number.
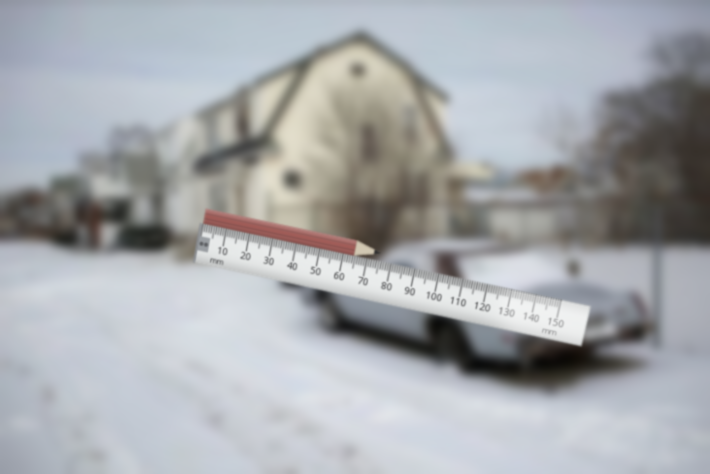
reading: mm 75
